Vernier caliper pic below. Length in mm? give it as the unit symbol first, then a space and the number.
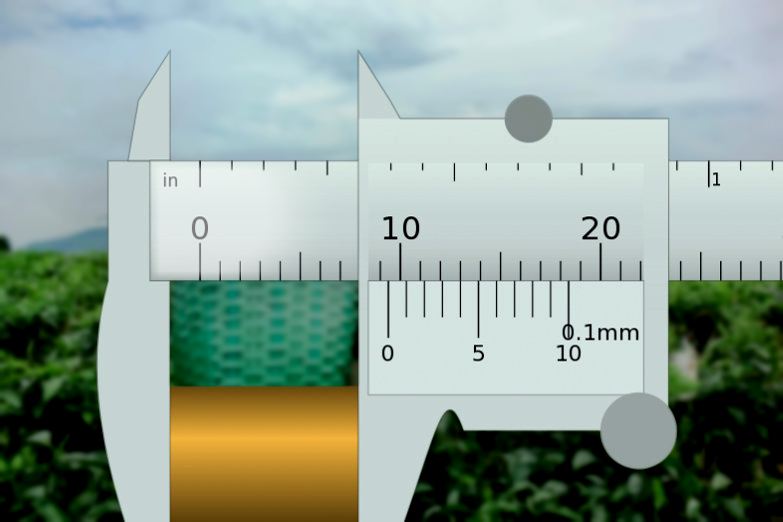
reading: mm 9.4
